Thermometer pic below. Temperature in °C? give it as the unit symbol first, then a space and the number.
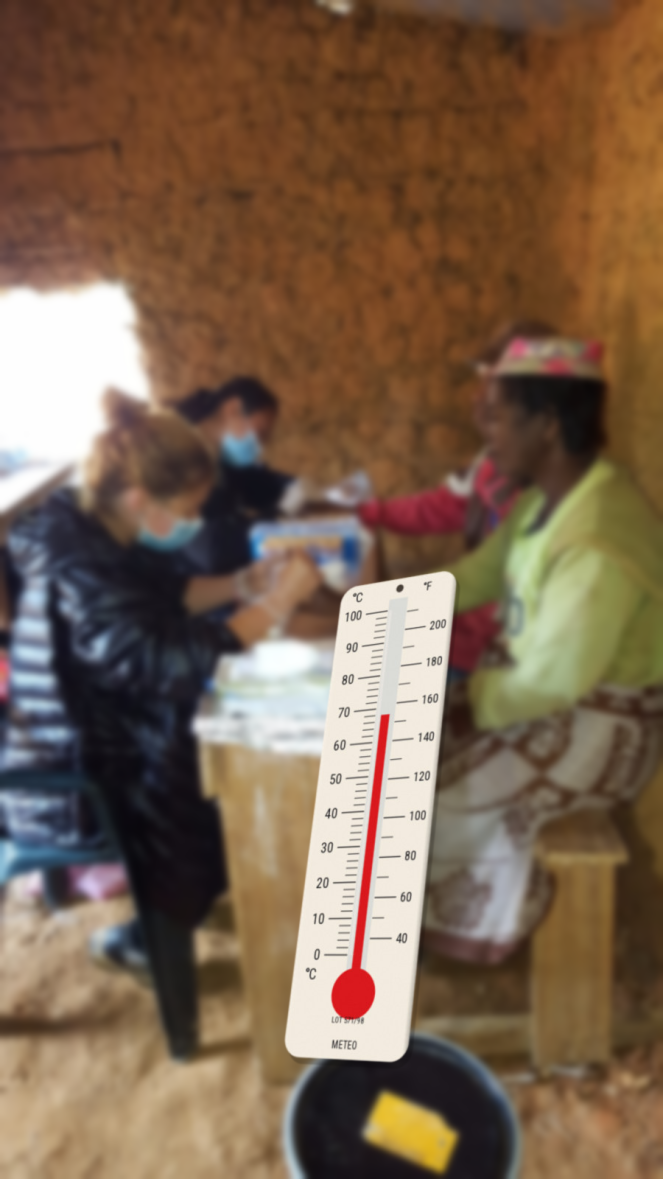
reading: °C 68
